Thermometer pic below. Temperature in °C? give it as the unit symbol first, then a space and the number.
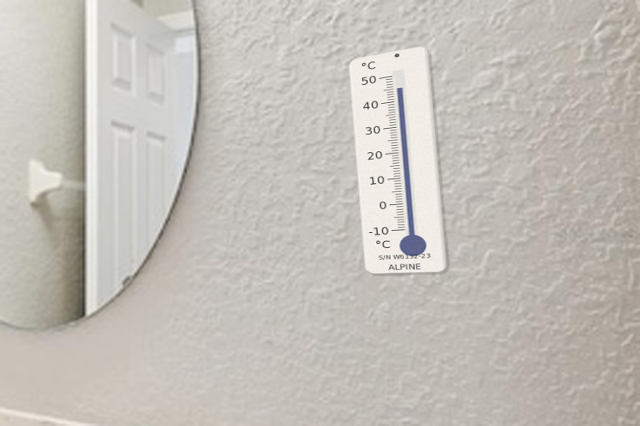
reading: °C 45
